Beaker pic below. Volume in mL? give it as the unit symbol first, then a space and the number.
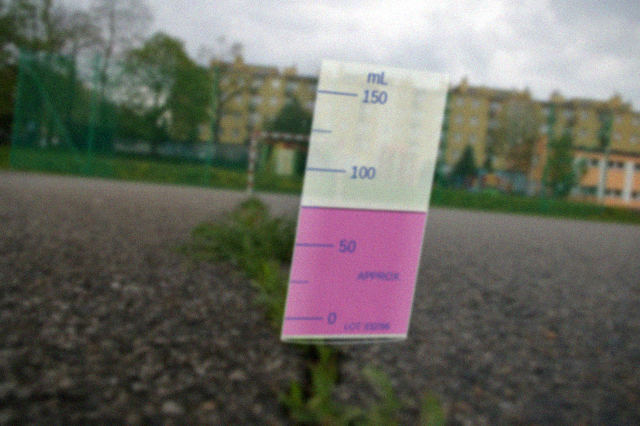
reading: mL 75
